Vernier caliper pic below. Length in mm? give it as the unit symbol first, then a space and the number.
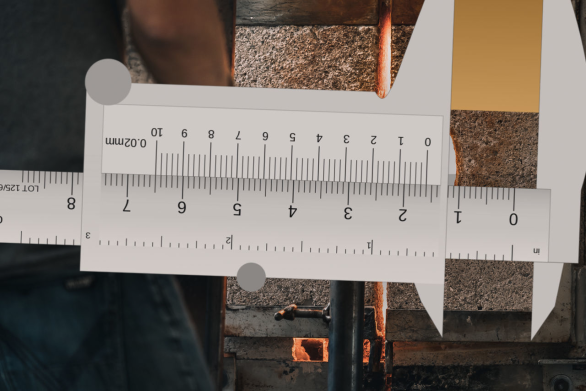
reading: mm 16.0
